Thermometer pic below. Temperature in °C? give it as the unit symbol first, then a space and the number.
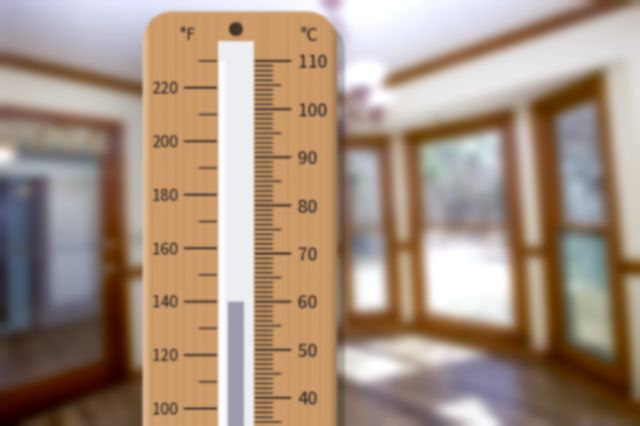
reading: °C 60
